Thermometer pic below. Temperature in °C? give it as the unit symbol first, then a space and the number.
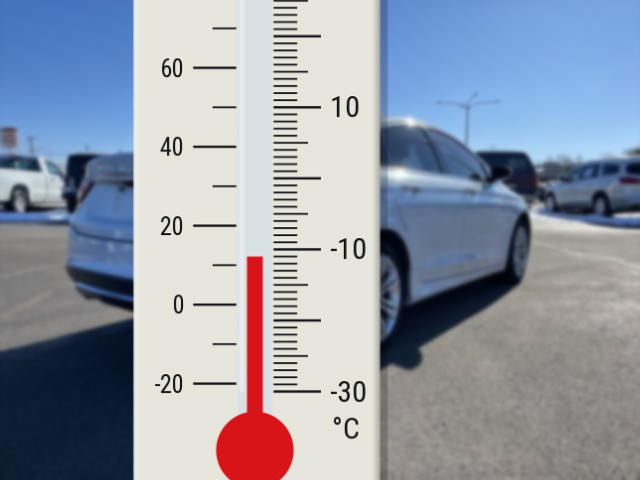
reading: °C -11
